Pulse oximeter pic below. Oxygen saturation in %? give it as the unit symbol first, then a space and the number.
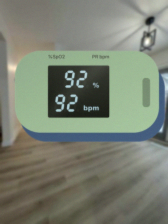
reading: % 92
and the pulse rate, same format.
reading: bpm 92
